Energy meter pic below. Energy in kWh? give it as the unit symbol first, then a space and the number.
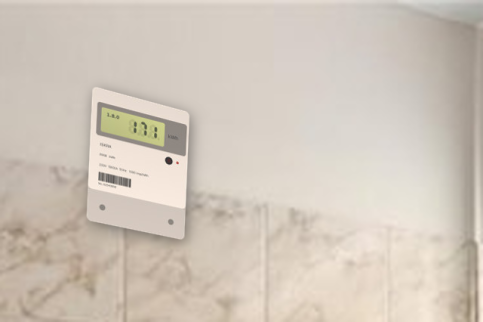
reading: kWh 171
